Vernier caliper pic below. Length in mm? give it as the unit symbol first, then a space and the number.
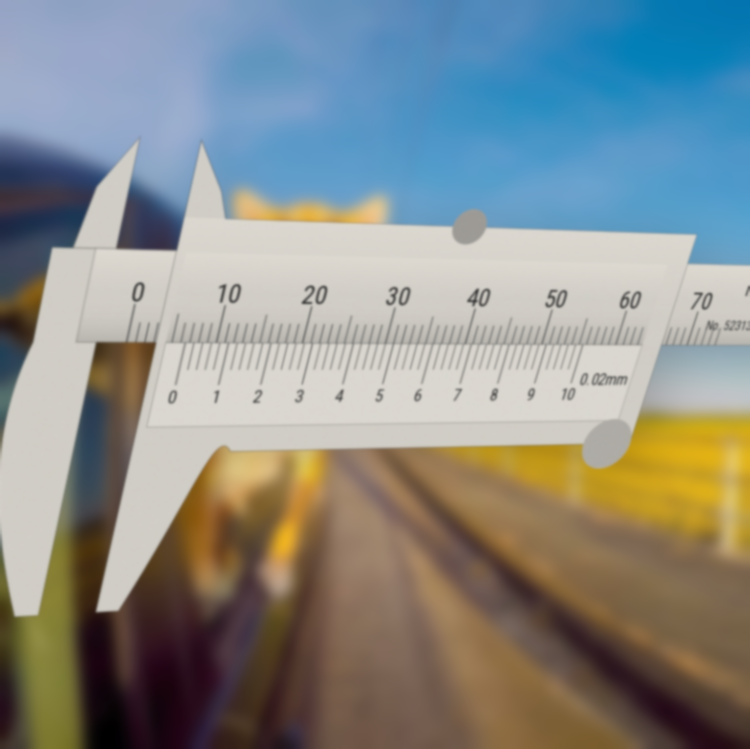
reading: mm 6.5
